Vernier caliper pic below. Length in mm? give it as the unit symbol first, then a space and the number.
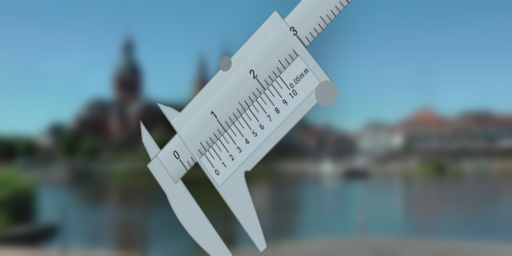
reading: mm 4.4
